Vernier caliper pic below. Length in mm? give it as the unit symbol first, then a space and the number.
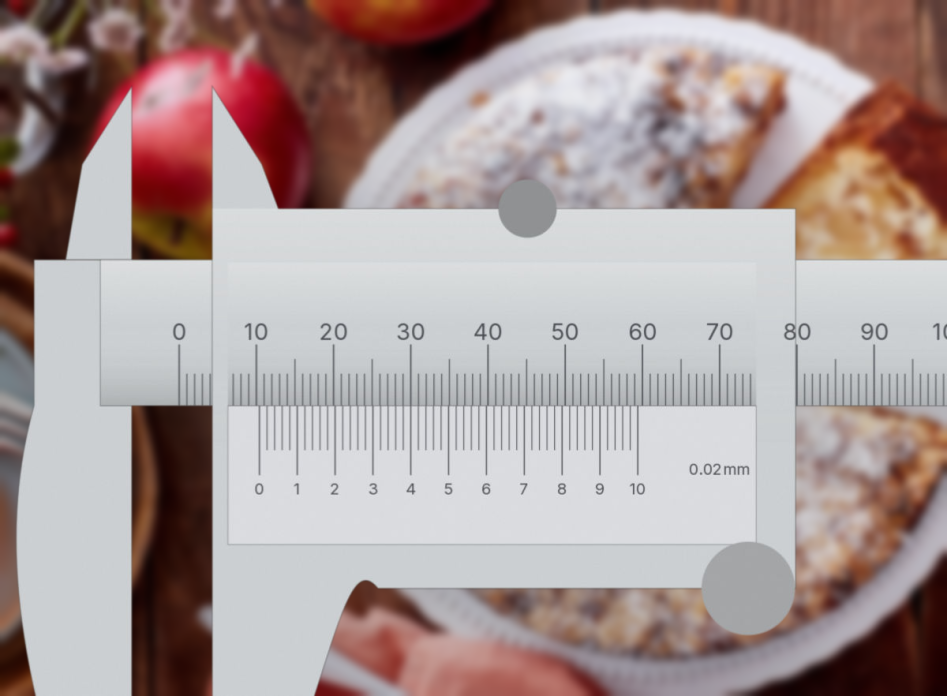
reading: mm 10.4
